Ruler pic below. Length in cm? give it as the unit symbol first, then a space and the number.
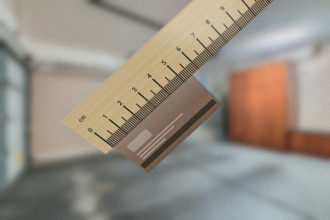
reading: cm 5.5
